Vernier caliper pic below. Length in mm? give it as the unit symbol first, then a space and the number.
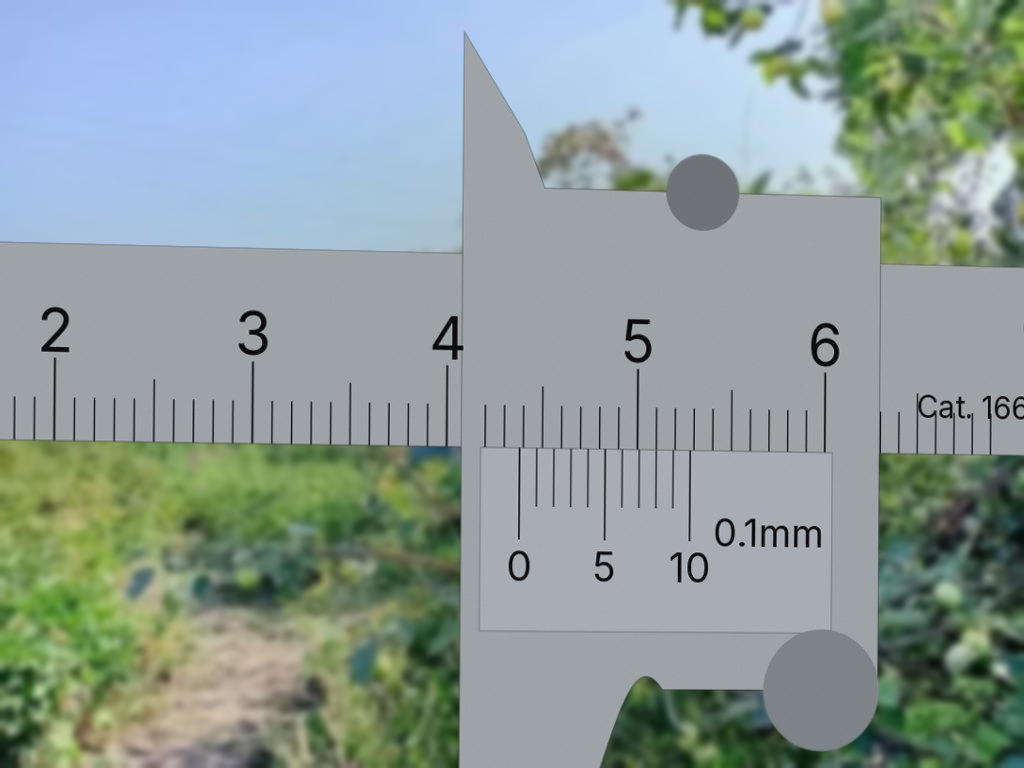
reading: mm 43.8
